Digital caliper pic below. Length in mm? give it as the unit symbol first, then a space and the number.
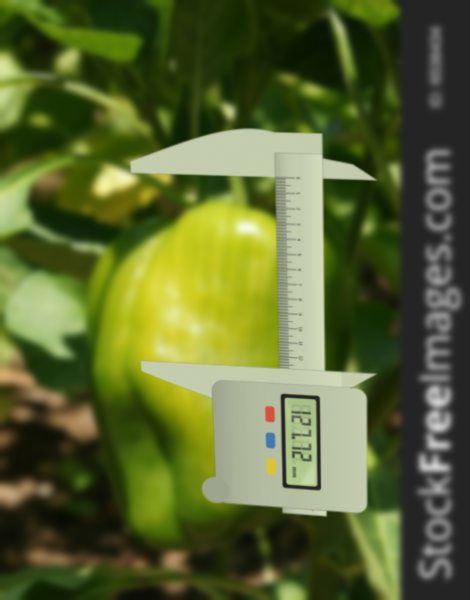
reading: mm 127.72
